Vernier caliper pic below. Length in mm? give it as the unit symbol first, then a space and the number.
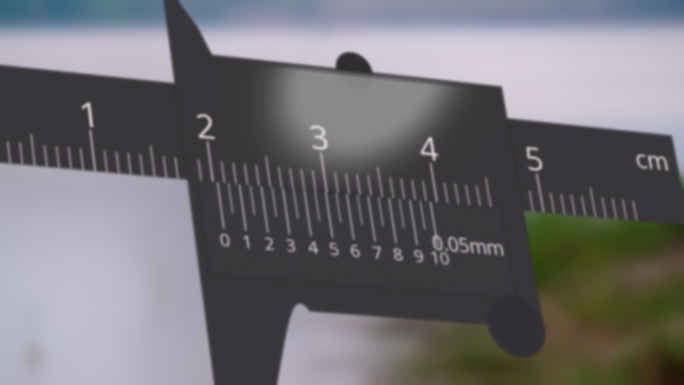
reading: mm 20.4
